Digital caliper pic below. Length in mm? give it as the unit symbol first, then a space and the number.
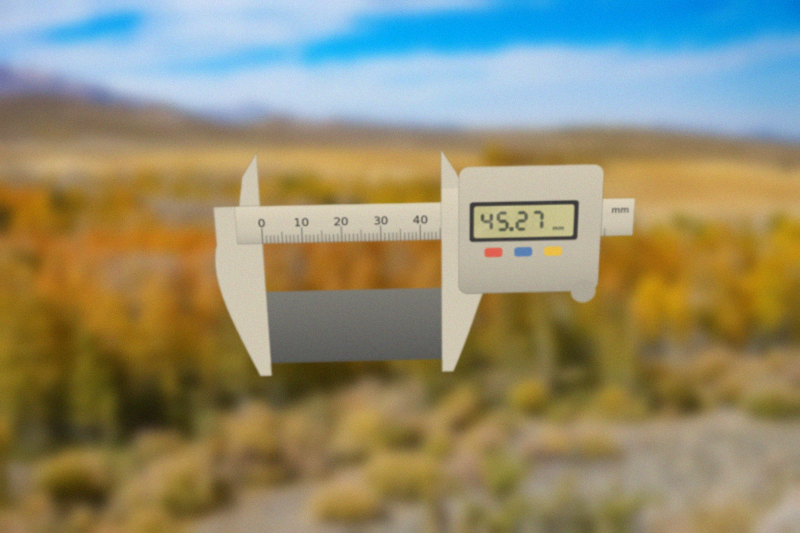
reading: mm 45.27
